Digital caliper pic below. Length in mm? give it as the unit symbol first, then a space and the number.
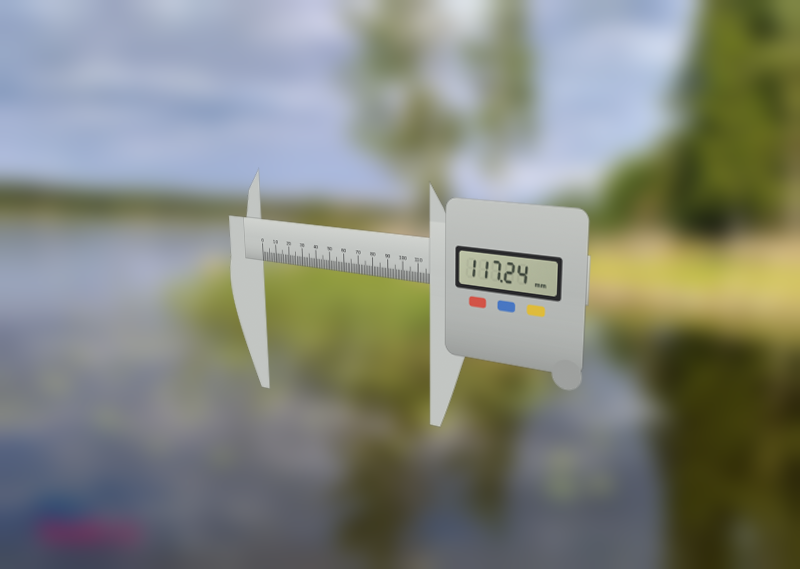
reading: mm 117.24
